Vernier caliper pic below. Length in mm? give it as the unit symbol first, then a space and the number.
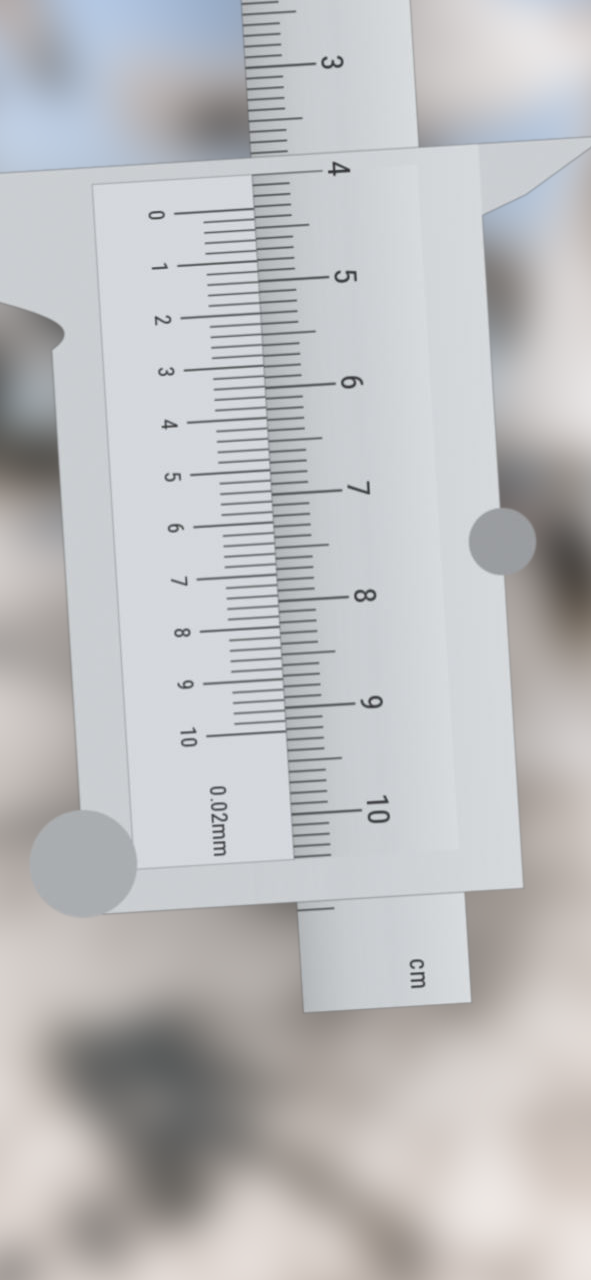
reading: mm 43.2
